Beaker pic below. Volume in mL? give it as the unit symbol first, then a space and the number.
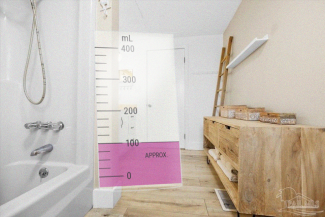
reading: mL 100
